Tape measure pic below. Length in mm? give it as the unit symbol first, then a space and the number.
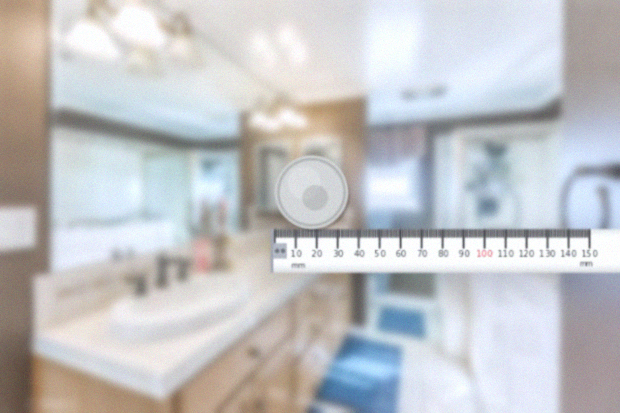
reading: mm 35
